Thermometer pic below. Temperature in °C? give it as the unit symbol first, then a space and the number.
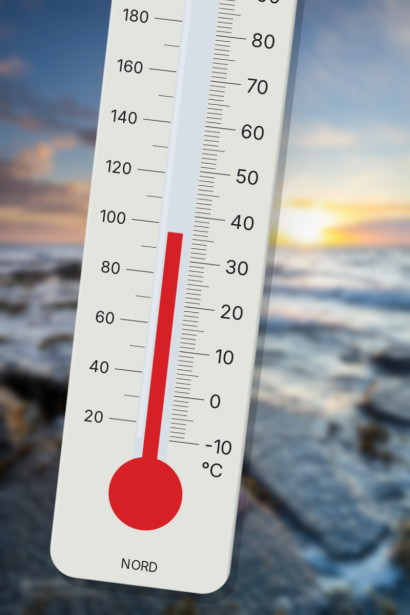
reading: °C 36
